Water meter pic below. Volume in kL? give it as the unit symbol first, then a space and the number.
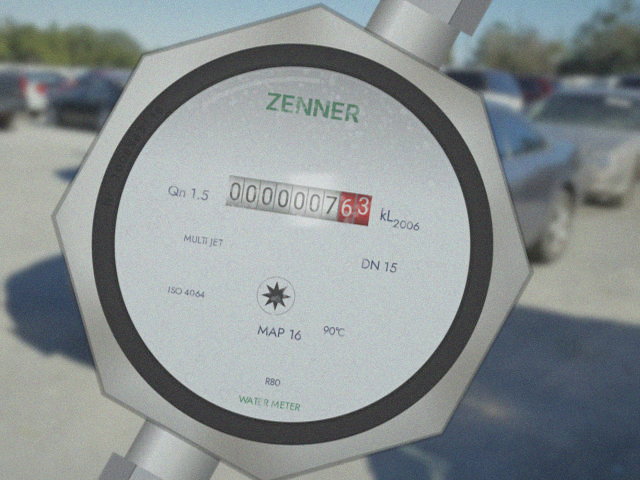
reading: kL 7.63
